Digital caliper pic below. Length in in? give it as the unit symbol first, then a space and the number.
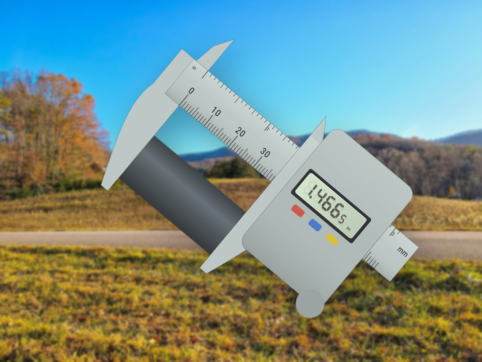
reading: in 1.4665
